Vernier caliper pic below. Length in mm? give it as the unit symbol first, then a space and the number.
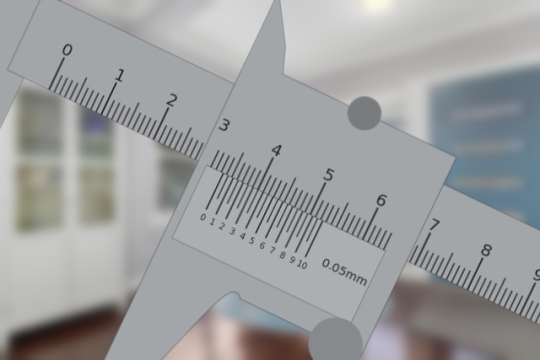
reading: mm 33.4
